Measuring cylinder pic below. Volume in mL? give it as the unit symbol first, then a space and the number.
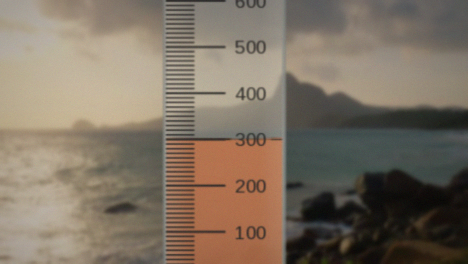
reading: mL 300
